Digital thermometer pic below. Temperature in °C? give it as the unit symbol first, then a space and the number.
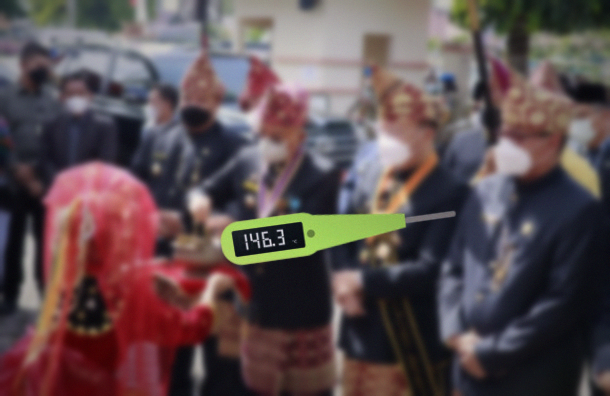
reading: °C 146.3
